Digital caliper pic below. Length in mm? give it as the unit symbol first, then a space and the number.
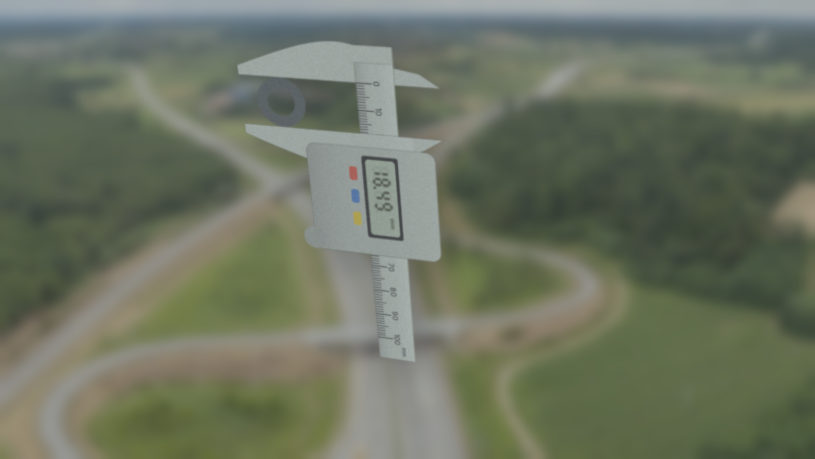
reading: mm 18.49
